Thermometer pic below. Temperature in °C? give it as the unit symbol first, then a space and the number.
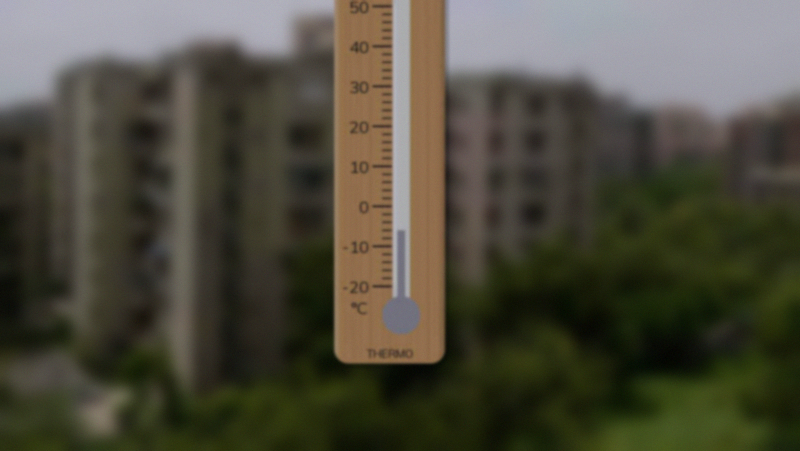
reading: °C -6
